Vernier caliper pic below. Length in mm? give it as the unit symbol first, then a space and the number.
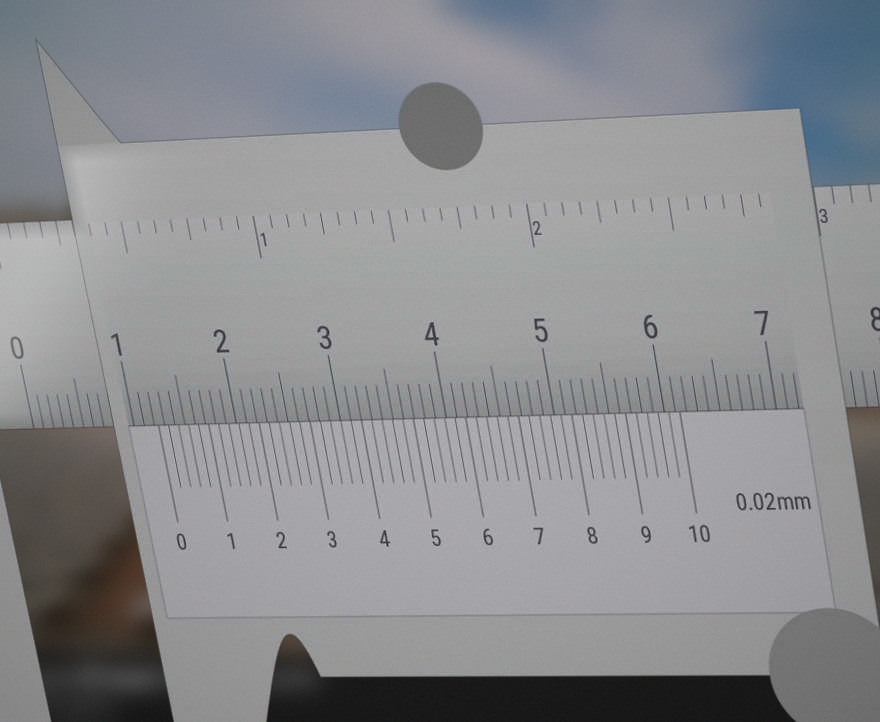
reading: mm 12.4
